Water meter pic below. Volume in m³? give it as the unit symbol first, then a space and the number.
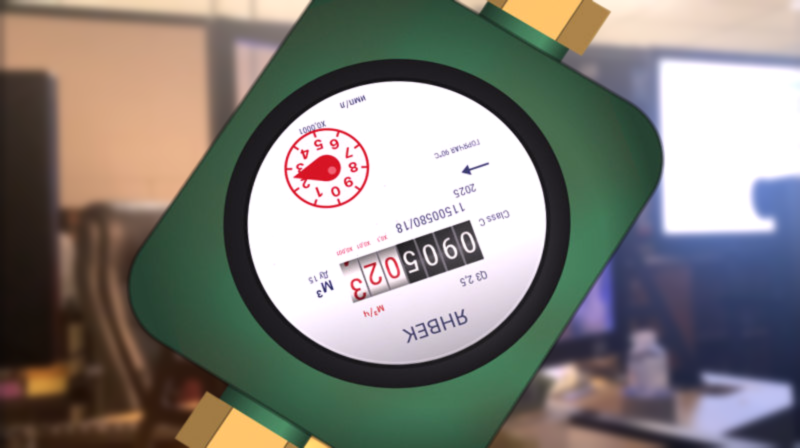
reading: m³ 905.0232
